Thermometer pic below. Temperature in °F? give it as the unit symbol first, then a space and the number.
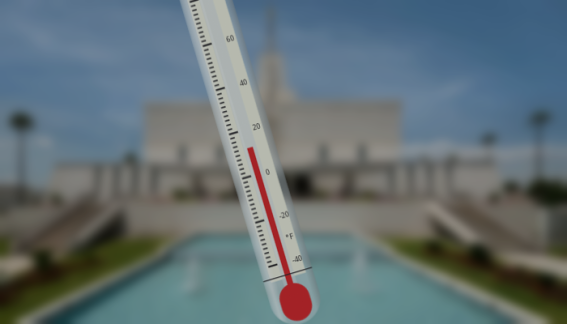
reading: °F 12
